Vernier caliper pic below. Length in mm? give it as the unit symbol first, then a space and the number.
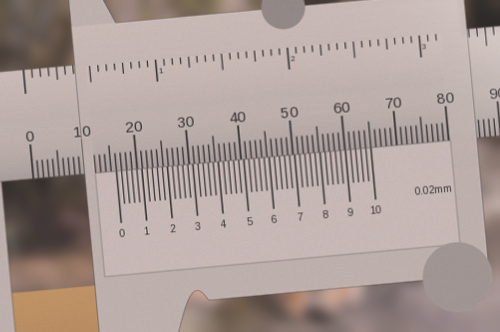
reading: mm 16.0
